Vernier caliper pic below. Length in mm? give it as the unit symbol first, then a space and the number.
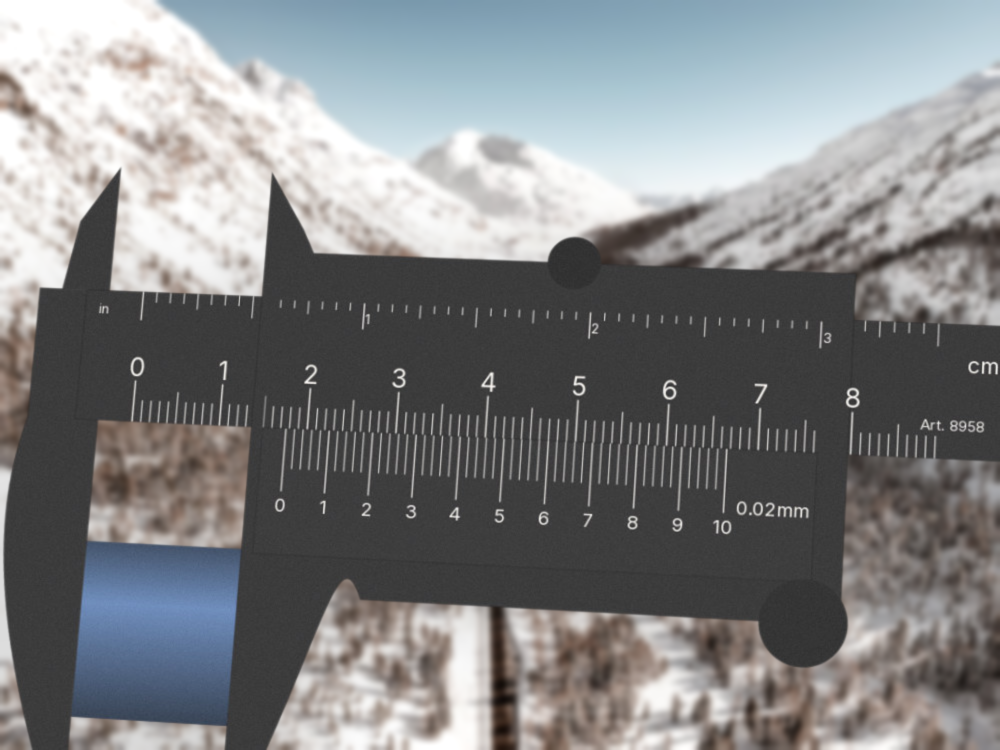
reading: mm 17.6
